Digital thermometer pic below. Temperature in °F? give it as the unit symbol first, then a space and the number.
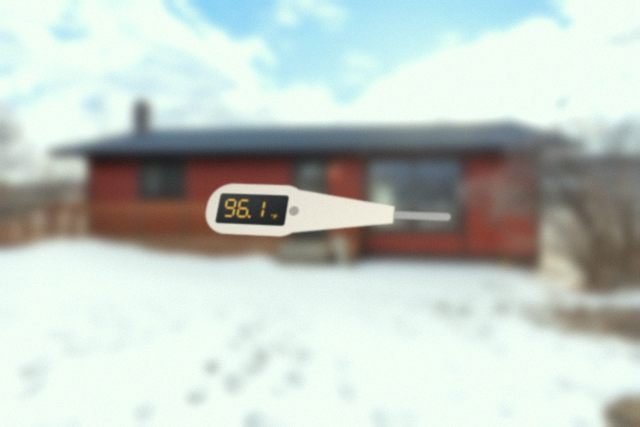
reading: °F 96.1
